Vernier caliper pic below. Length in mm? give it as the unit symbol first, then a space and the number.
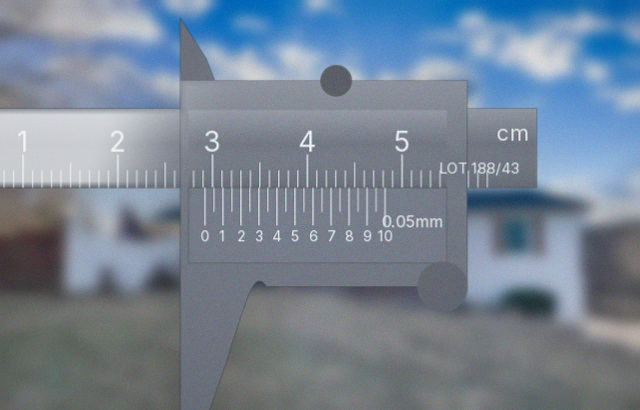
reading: mm 29.2
